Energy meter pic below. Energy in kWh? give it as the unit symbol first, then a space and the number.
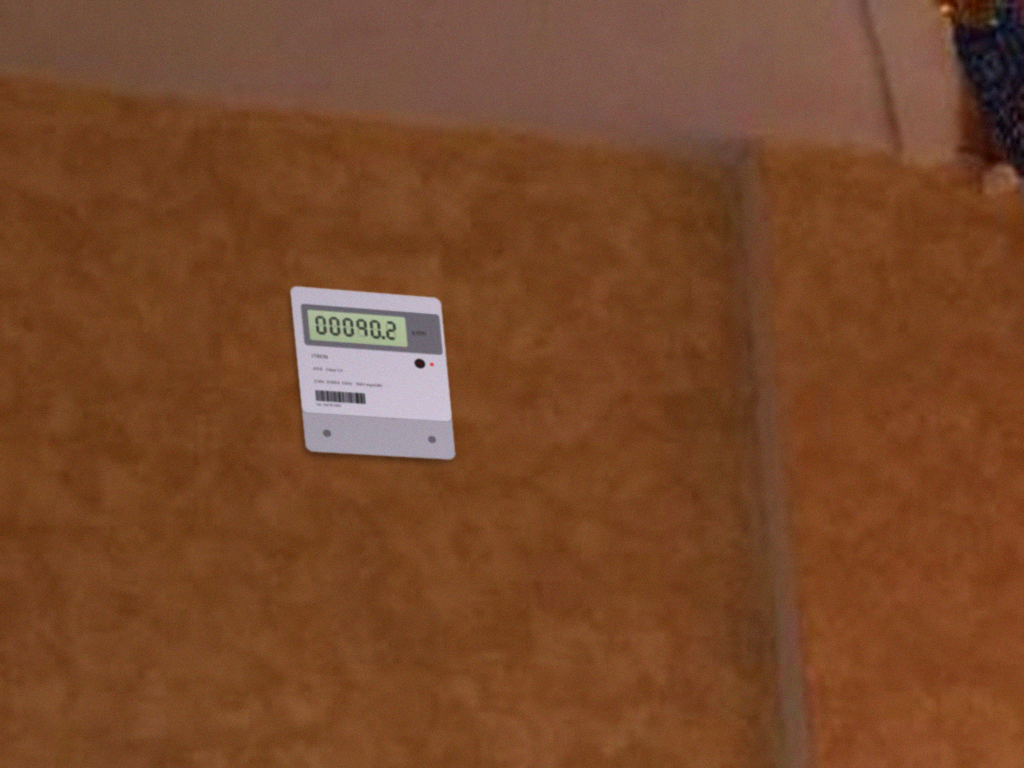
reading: kWh 90.2
